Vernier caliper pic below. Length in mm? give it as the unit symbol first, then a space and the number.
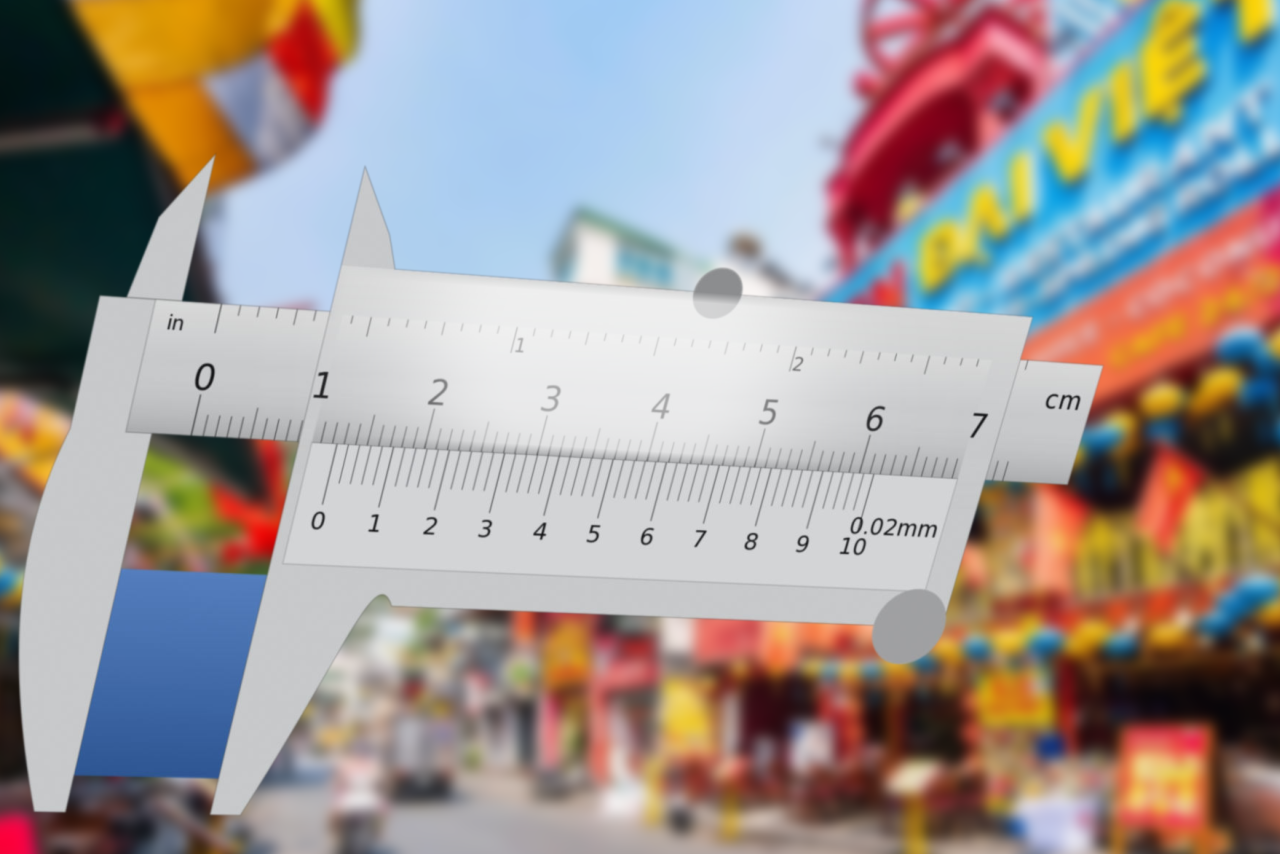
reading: mm 12.4
